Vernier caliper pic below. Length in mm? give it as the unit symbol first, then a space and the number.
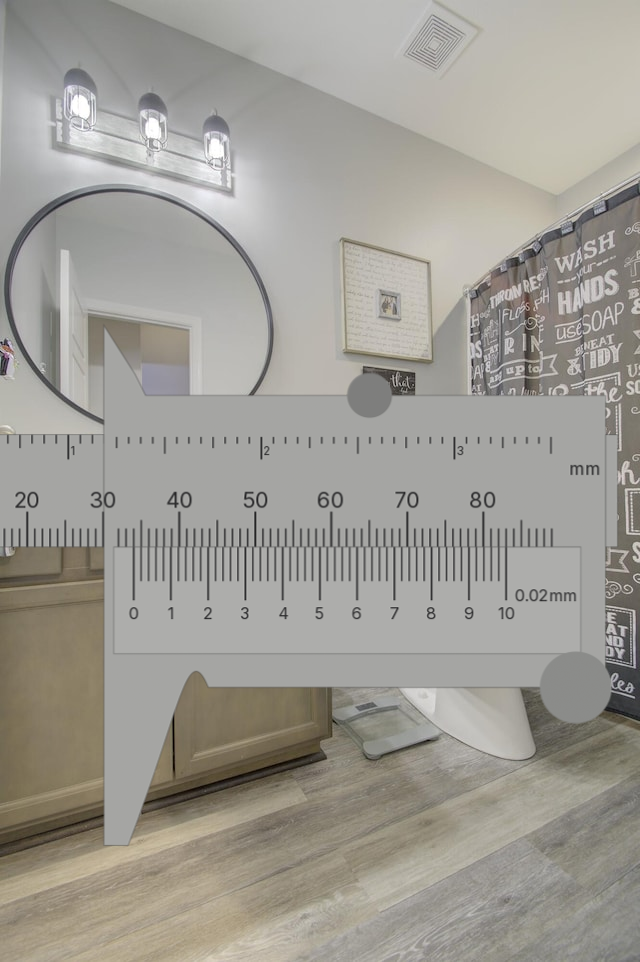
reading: mm 34.0
